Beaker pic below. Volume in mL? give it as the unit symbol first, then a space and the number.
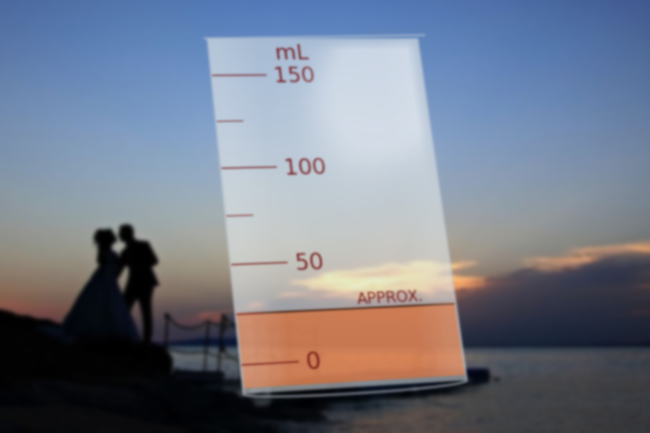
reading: mL 25
